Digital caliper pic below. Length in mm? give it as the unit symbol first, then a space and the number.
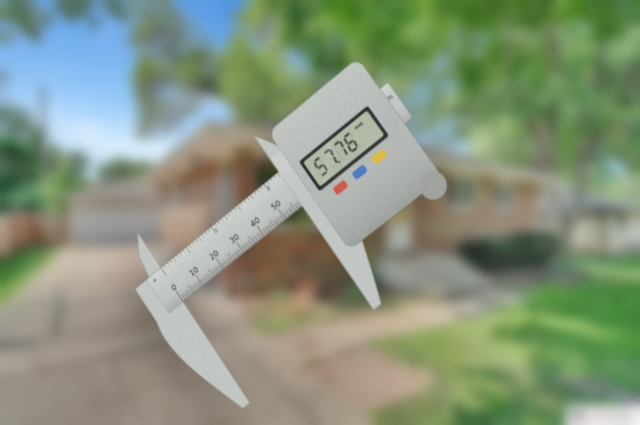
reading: mm 57.76
